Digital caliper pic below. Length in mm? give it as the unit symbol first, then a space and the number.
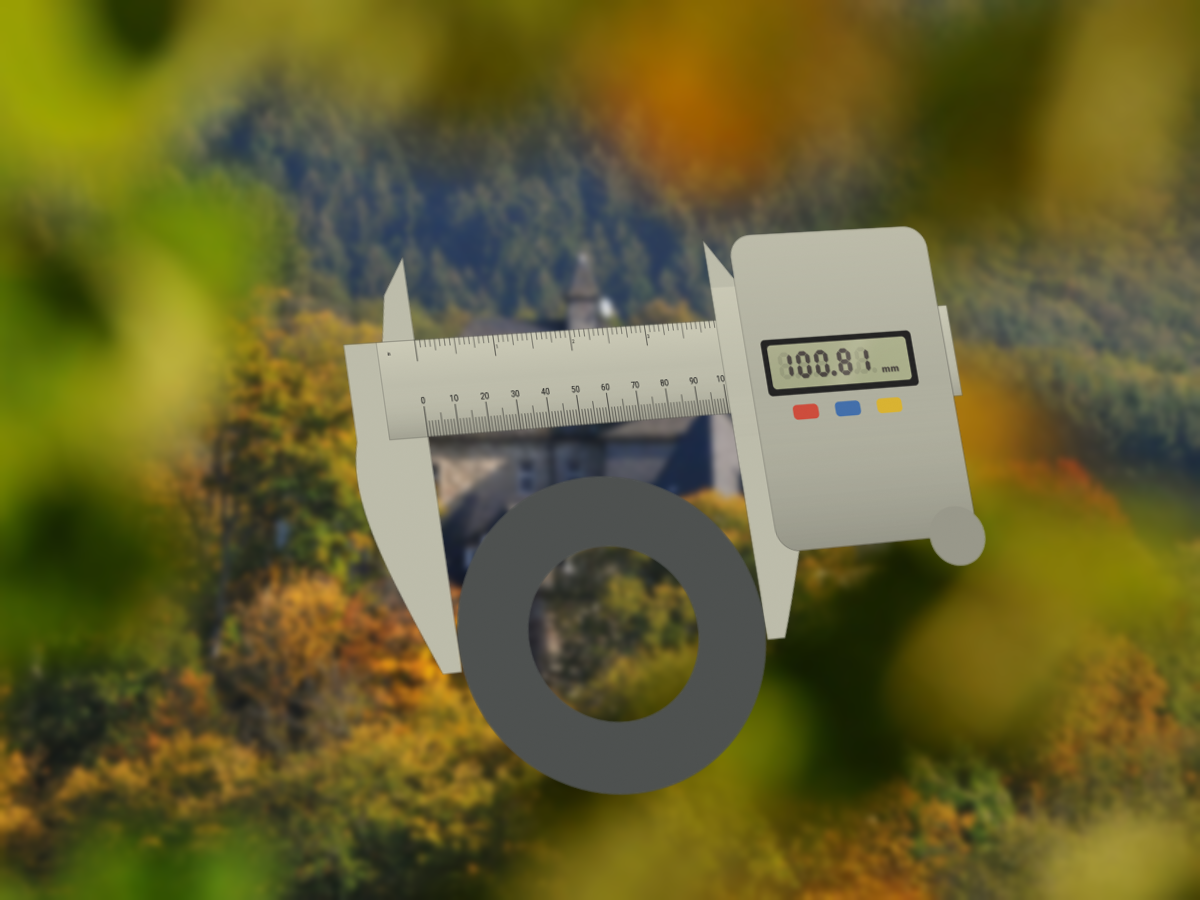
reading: mm 100.81
